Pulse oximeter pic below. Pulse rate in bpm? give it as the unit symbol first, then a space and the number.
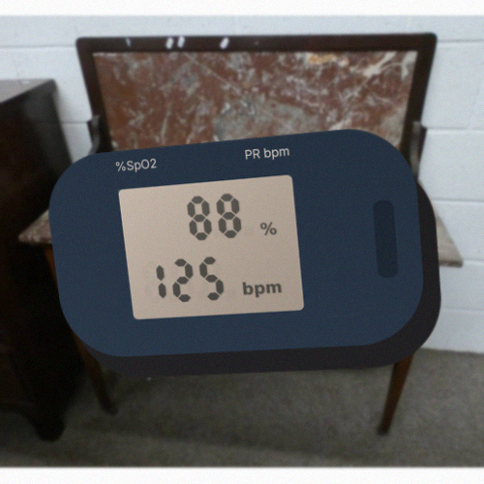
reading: bpm 125
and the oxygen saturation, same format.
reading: % 88
